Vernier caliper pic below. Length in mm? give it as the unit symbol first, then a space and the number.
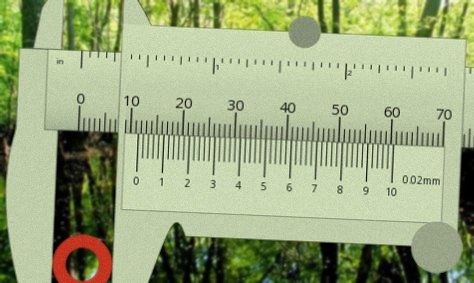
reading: mm 11.5
